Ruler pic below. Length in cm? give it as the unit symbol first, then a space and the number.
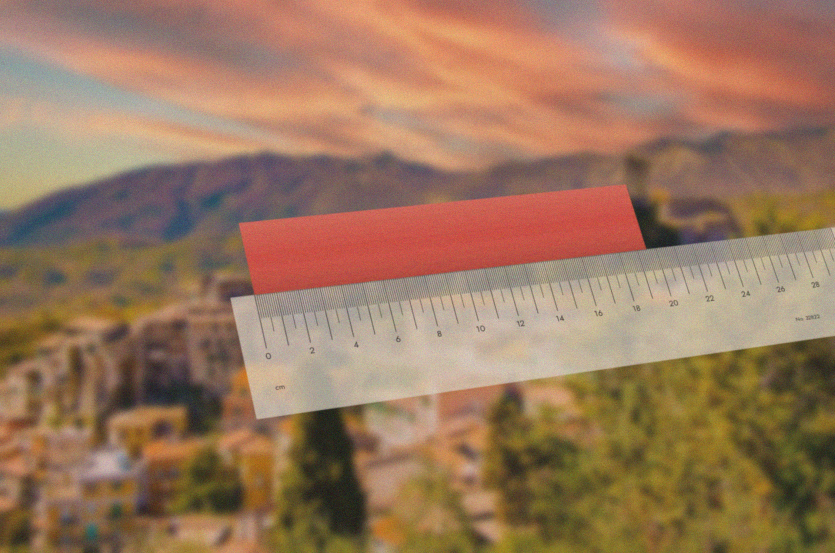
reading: cm 19.5
